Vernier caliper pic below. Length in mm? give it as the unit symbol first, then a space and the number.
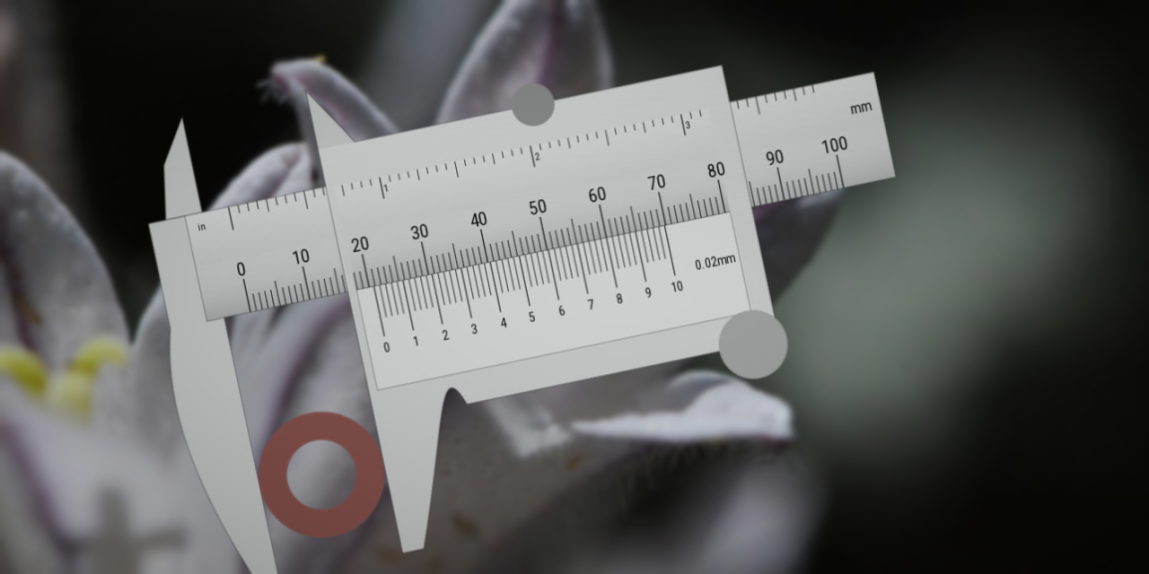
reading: mm 20.8
